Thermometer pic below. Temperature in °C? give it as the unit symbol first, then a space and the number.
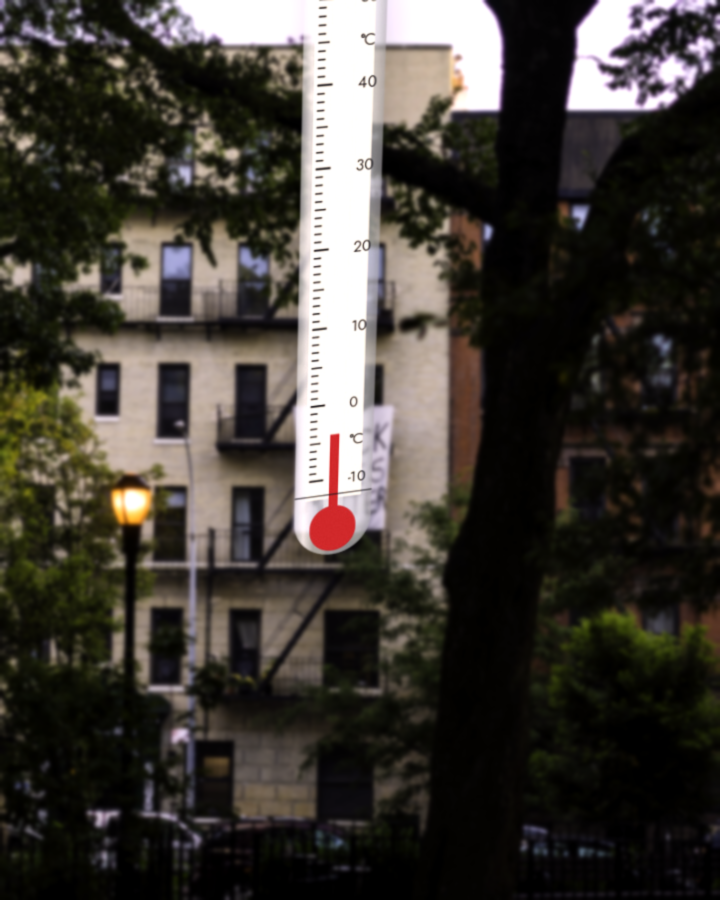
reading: °C -4
